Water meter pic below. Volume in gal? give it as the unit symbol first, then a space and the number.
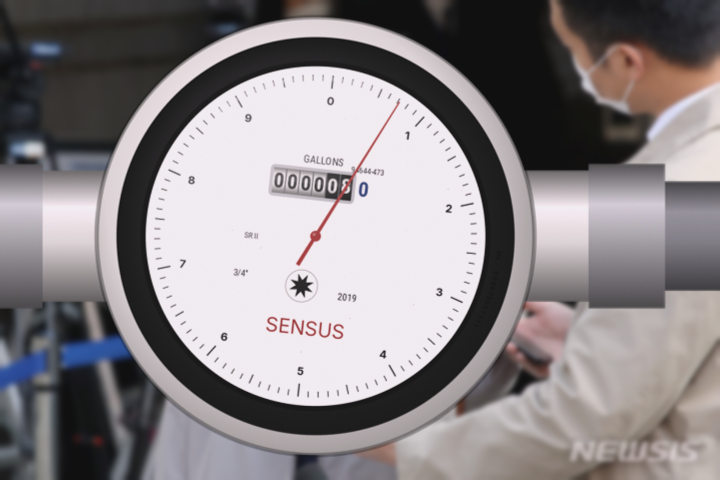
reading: gal 80.7
